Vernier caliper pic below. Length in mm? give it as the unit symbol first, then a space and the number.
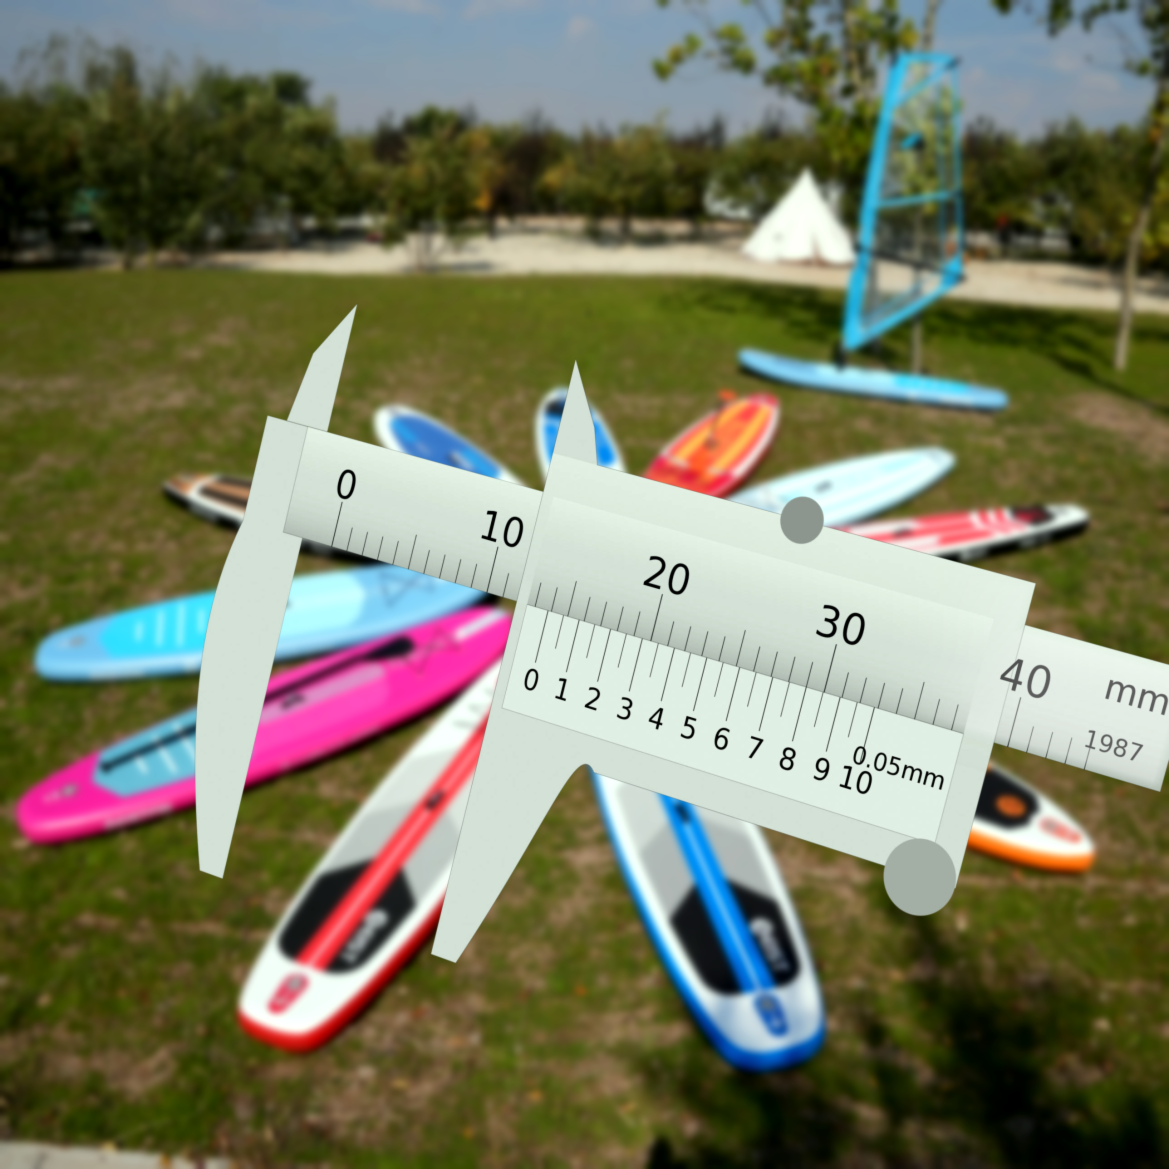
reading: mm 13.8
